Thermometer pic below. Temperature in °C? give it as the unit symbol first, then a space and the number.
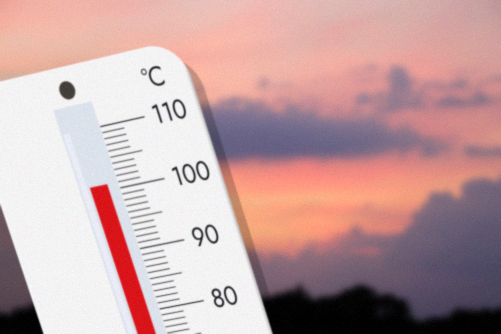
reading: °C 101
